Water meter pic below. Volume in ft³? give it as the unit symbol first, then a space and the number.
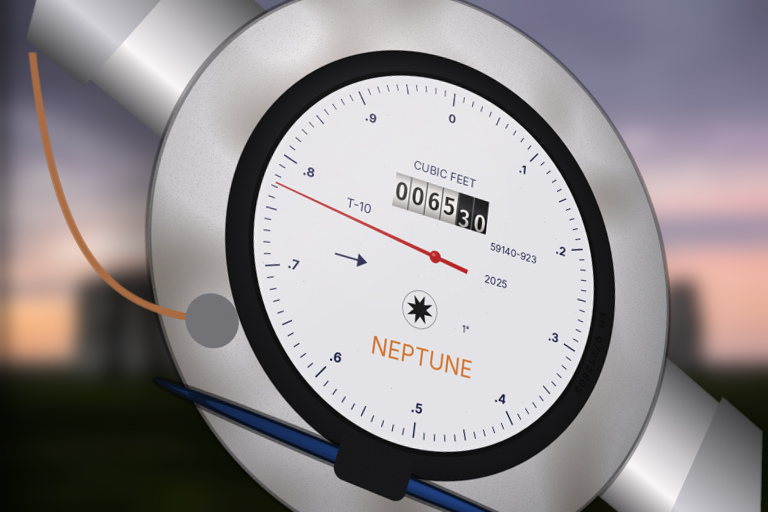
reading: ft³ 6529.77
